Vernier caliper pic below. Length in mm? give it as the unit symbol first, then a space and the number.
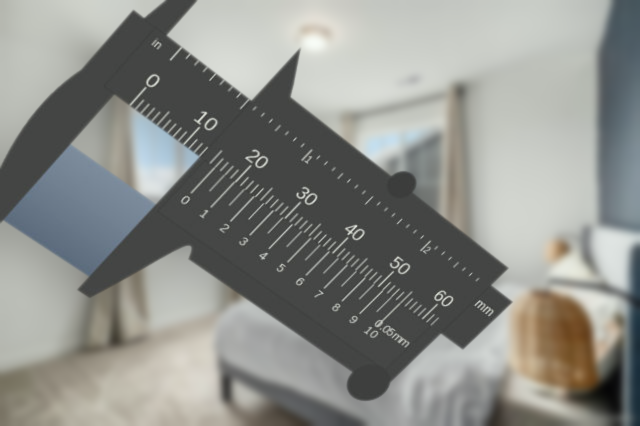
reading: mm 16.0
